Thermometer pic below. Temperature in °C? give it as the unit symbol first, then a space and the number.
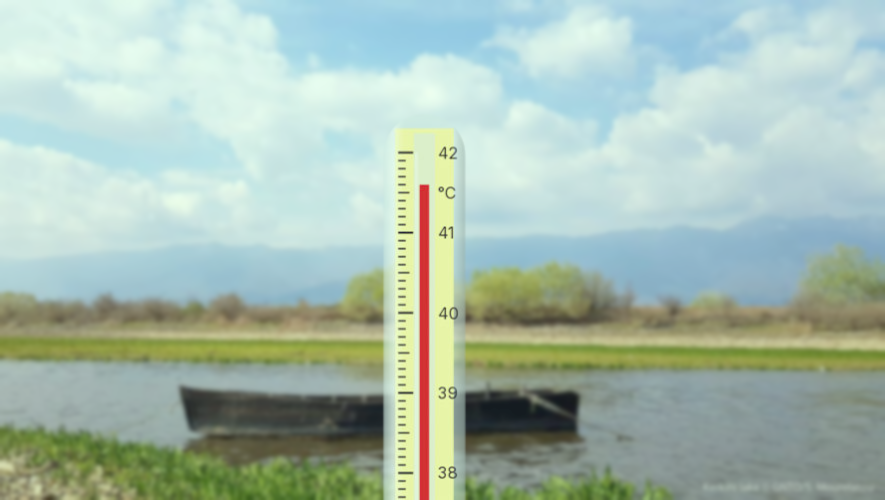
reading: °C 41.6
